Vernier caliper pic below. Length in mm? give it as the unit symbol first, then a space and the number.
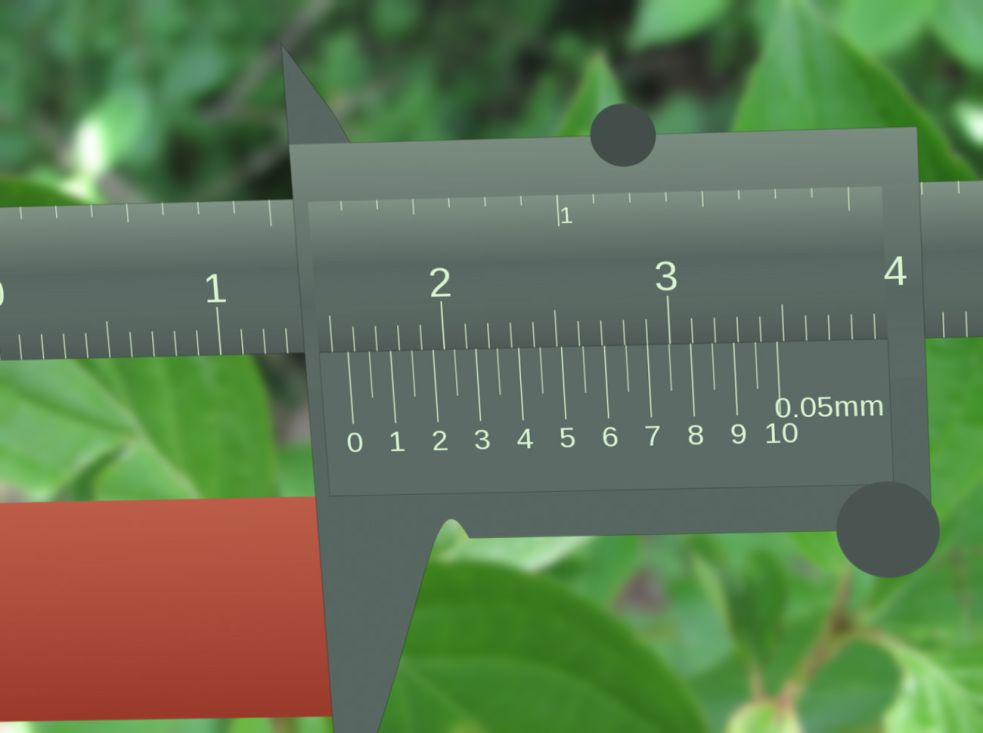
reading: mm 15.70
